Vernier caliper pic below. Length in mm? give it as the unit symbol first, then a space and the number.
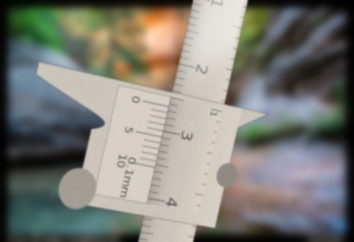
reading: mm 26.4
